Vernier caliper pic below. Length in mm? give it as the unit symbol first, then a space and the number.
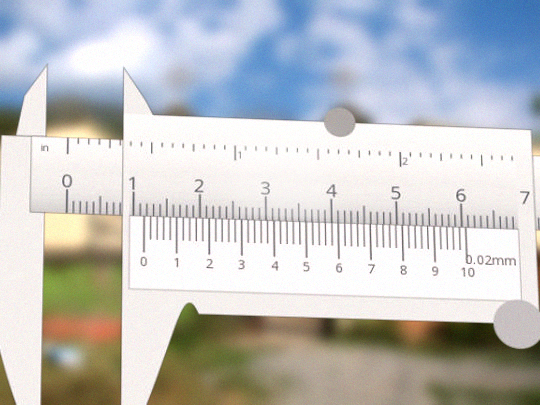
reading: mm 11.6
